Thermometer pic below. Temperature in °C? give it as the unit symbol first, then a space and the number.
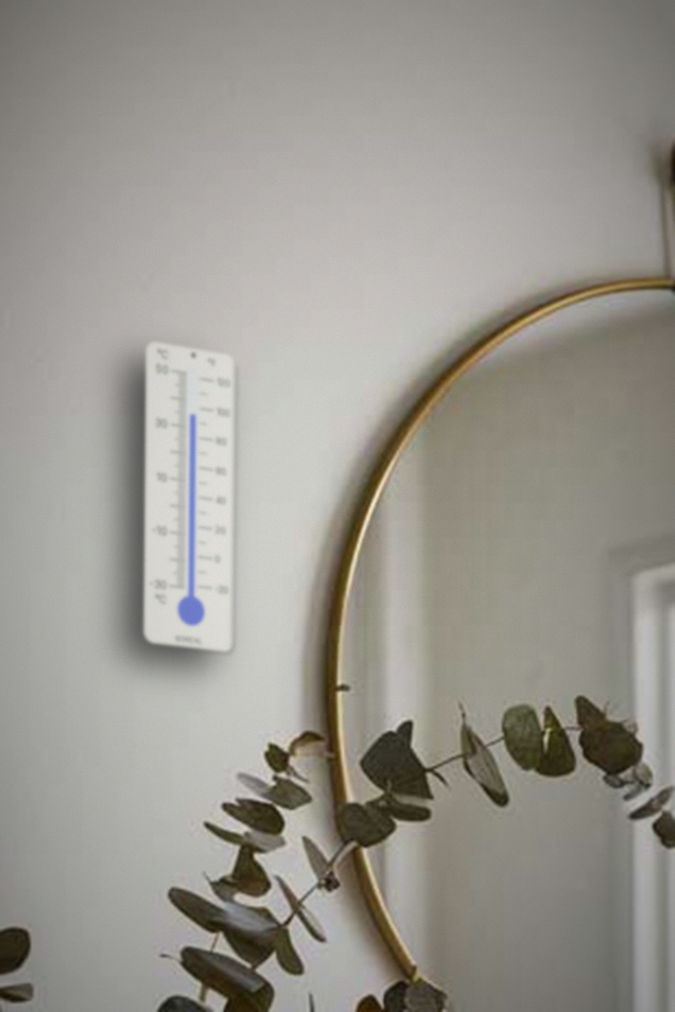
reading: °C 35
